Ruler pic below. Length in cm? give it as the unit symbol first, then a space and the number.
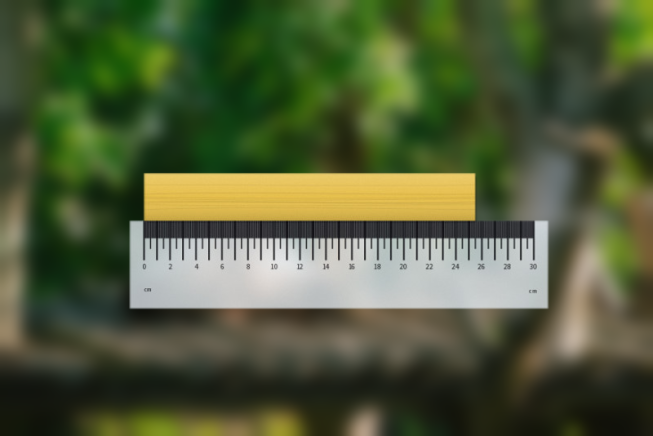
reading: cm 25.5
